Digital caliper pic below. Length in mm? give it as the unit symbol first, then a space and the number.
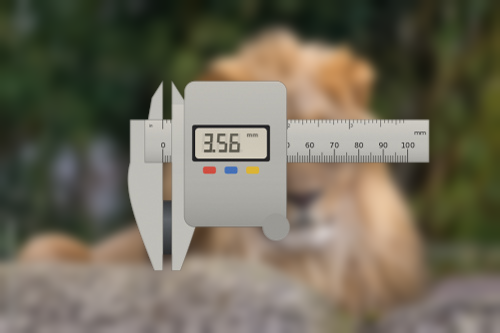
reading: mm 3.56
